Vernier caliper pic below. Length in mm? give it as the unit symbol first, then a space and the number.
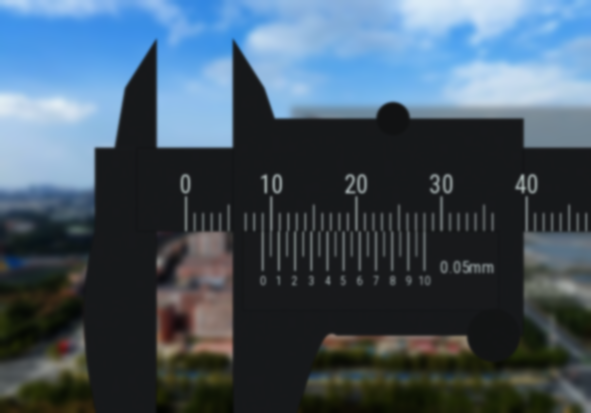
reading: mm 9.0
